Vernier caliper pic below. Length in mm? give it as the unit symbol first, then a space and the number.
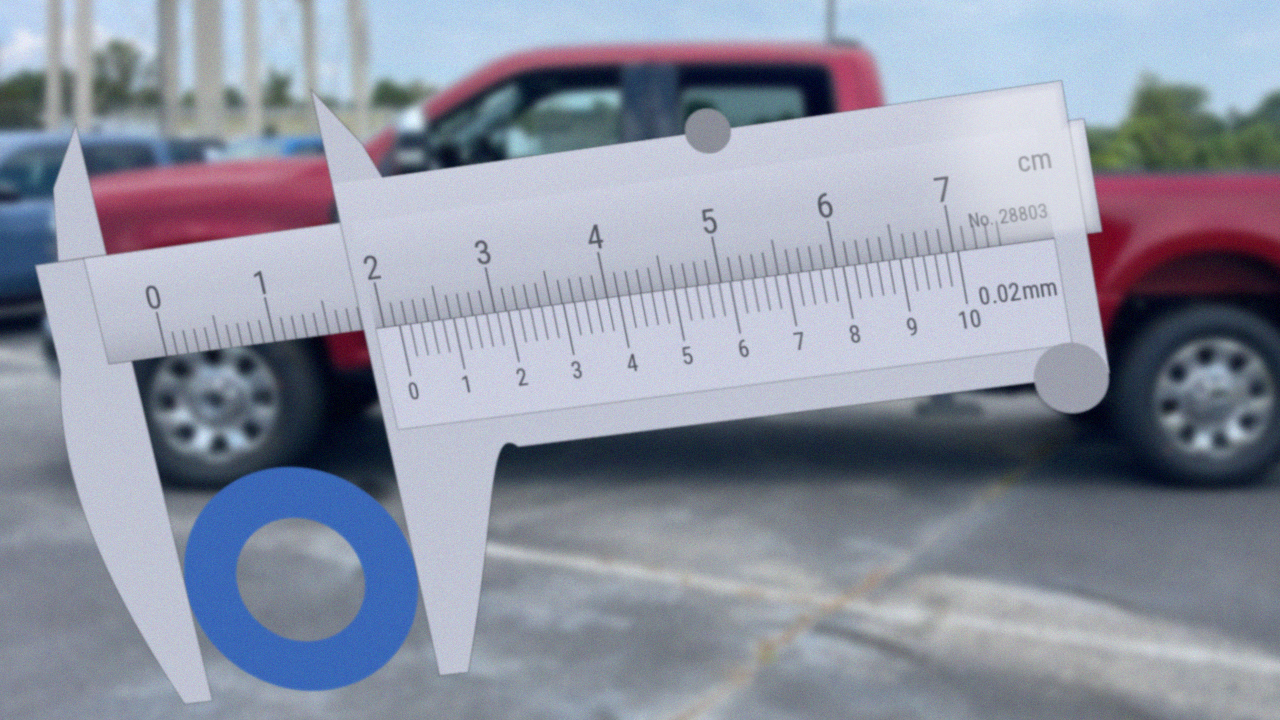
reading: mm 21.4
